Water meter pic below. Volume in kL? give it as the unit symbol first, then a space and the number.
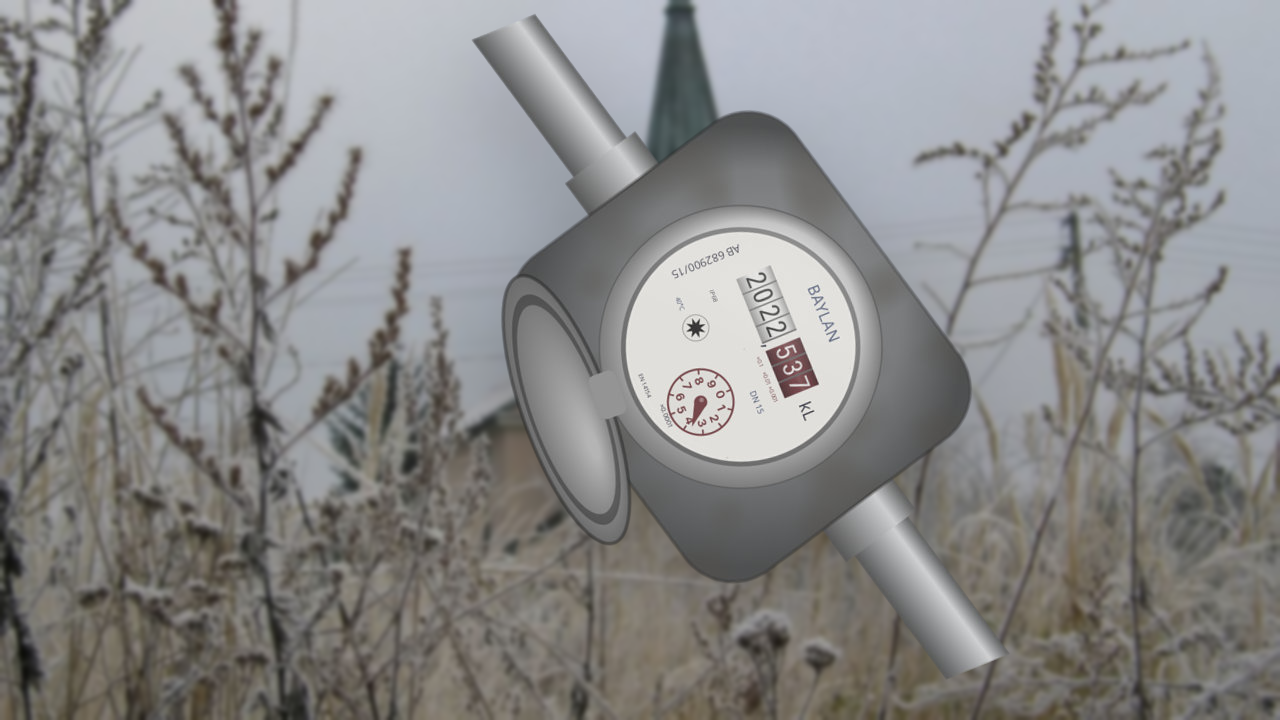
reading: kL 2022.5373
